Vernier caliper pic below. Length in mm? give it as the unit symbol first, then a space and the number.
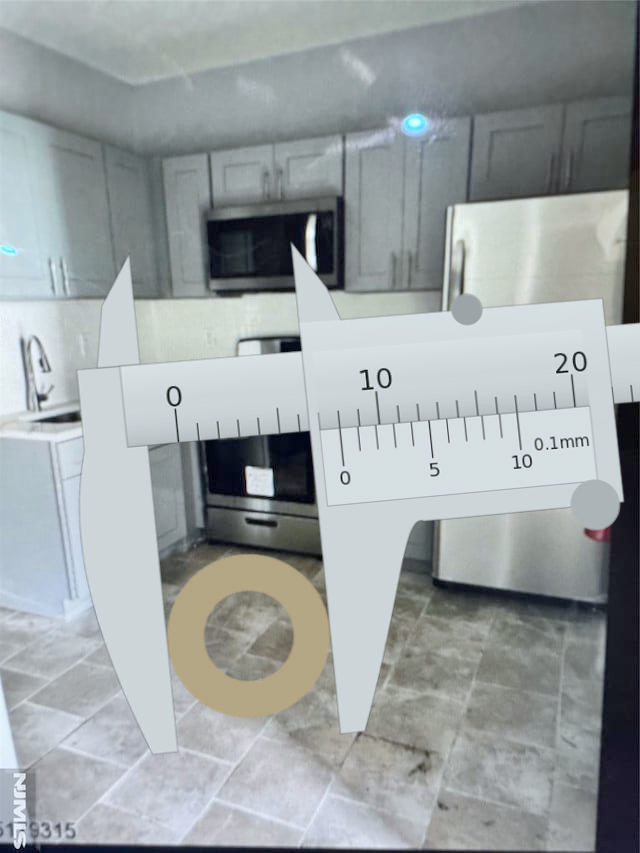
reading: mm 8.0
